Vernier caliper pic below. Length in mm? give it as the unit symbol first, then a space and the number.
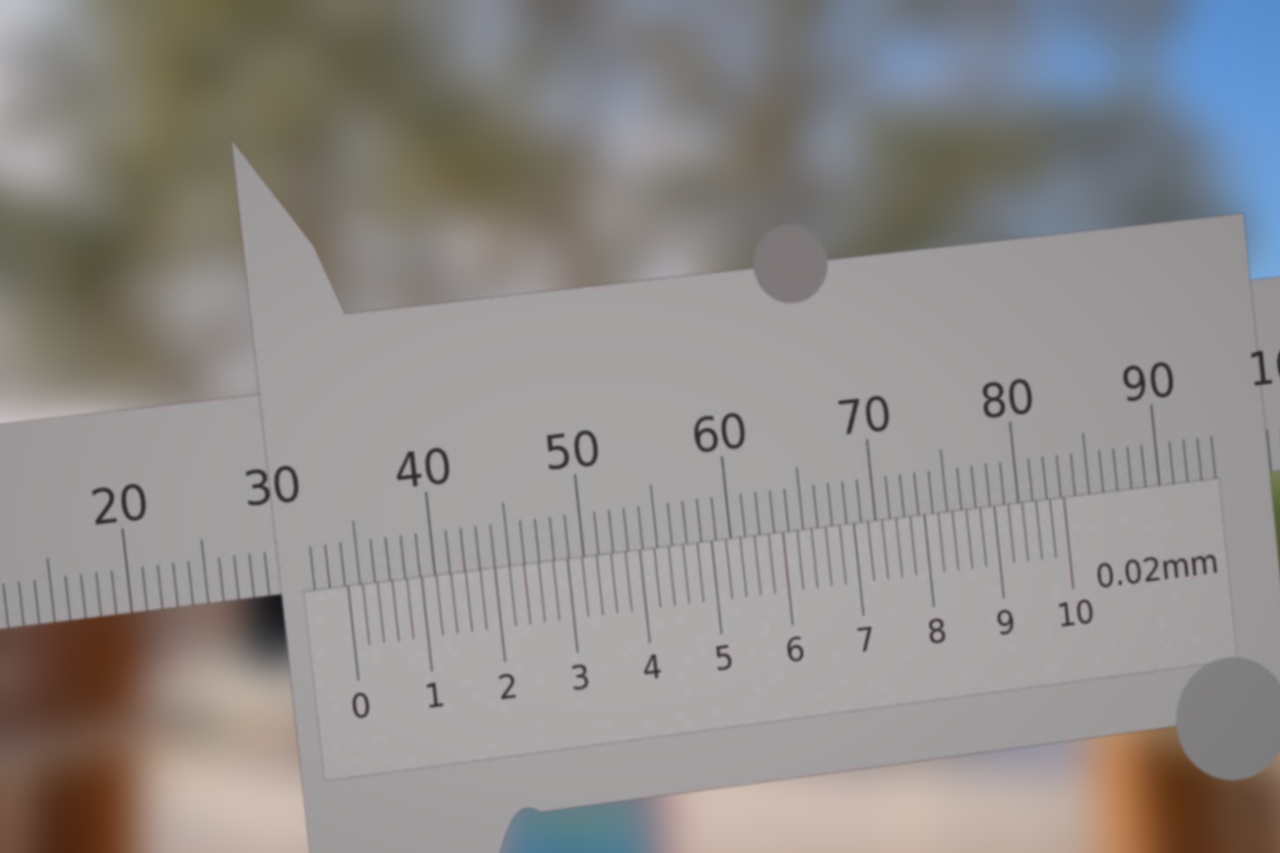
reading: mm 34.2
